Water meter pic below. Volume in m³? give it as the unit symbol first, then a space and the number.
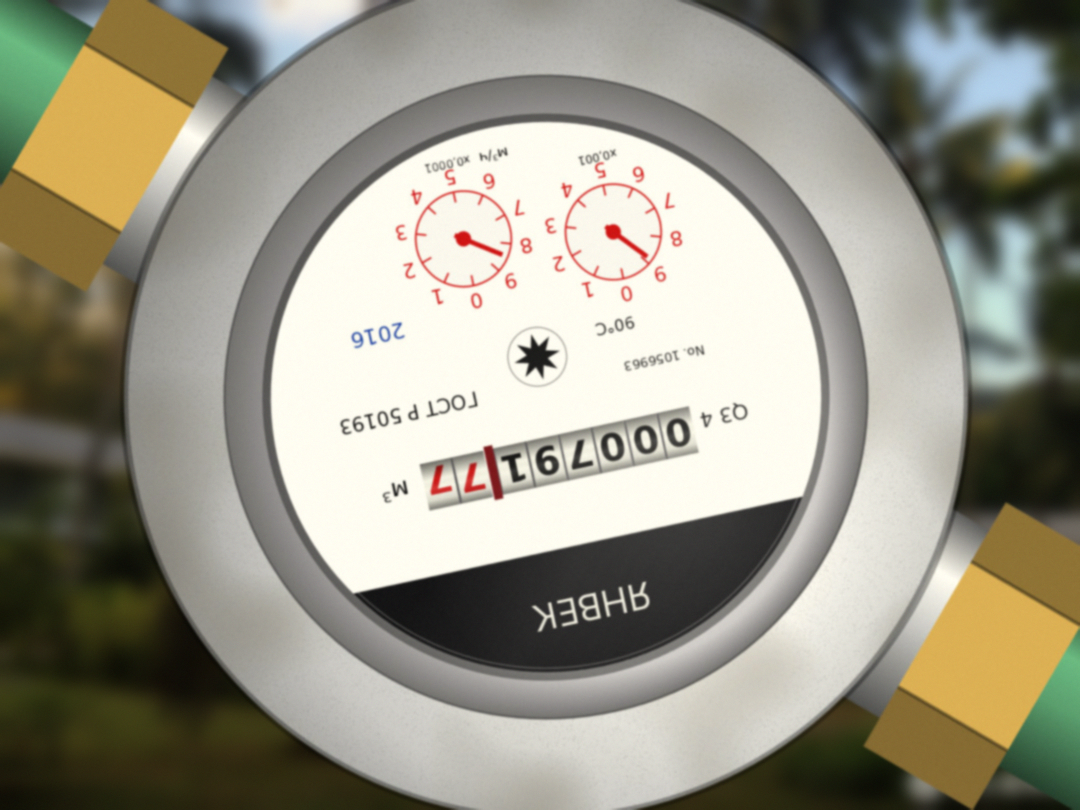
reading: m³ 791.7688
